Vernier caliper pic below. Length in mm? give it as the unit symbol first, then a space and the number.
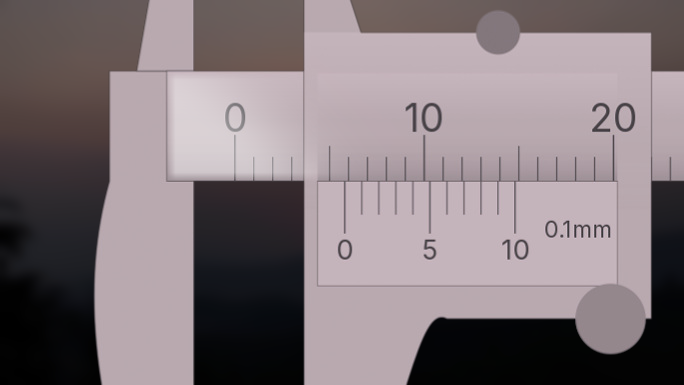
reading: mm 5.8
